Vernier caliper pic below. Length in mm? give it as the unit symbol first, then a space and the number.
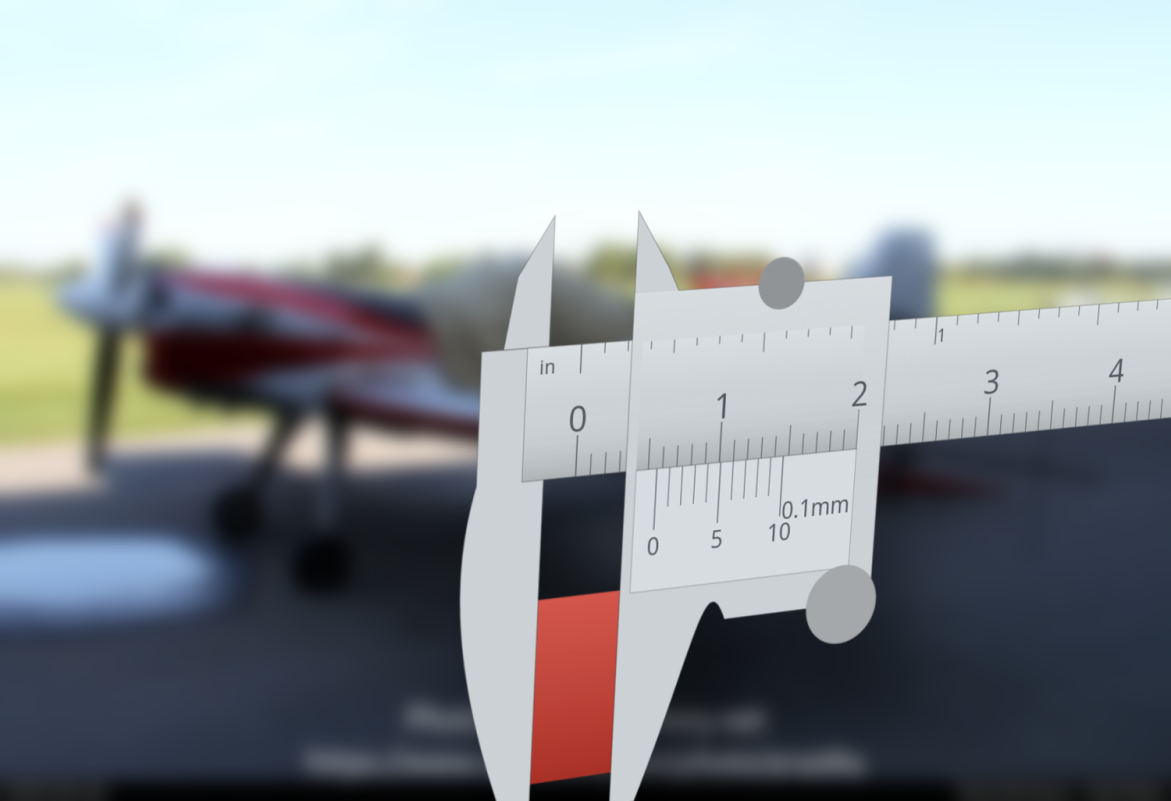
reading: mm 5.6
